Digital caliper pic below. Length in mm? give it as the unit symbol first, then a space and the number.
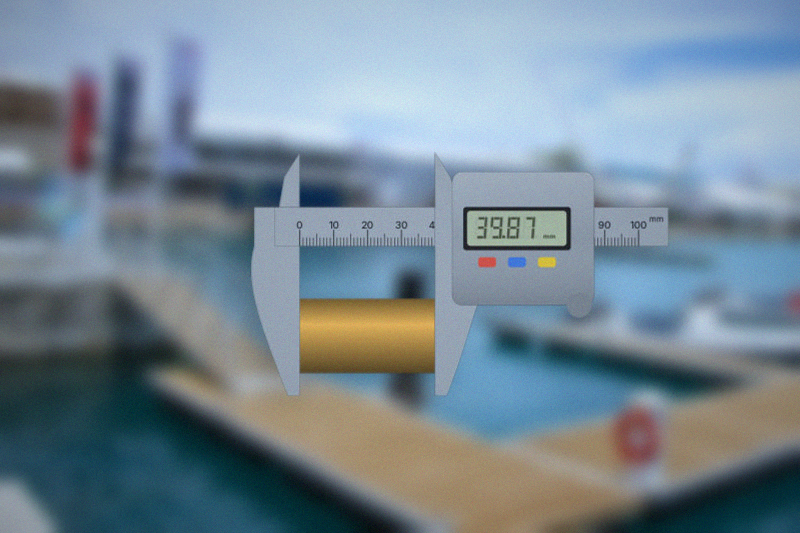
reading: mm 39.87
